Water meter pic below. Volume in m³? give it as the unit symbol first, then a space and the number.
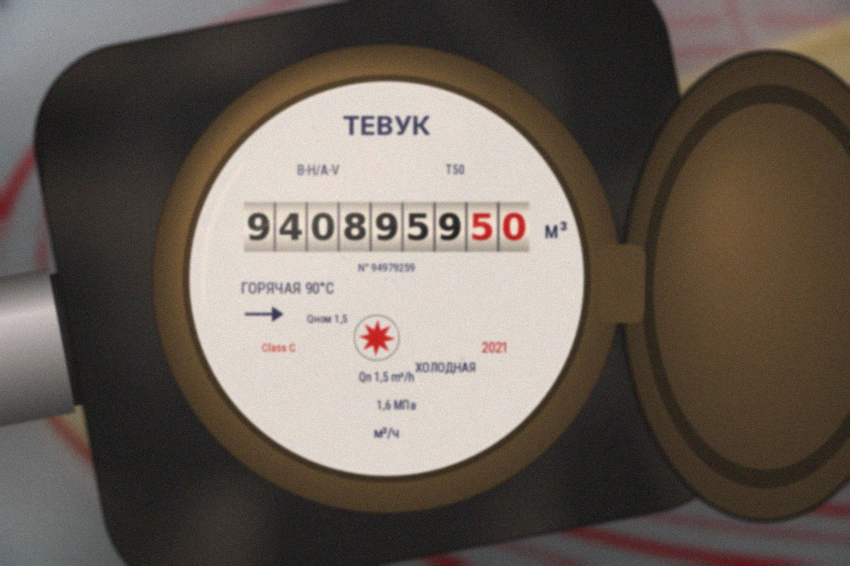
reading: m³ 9408959.50
